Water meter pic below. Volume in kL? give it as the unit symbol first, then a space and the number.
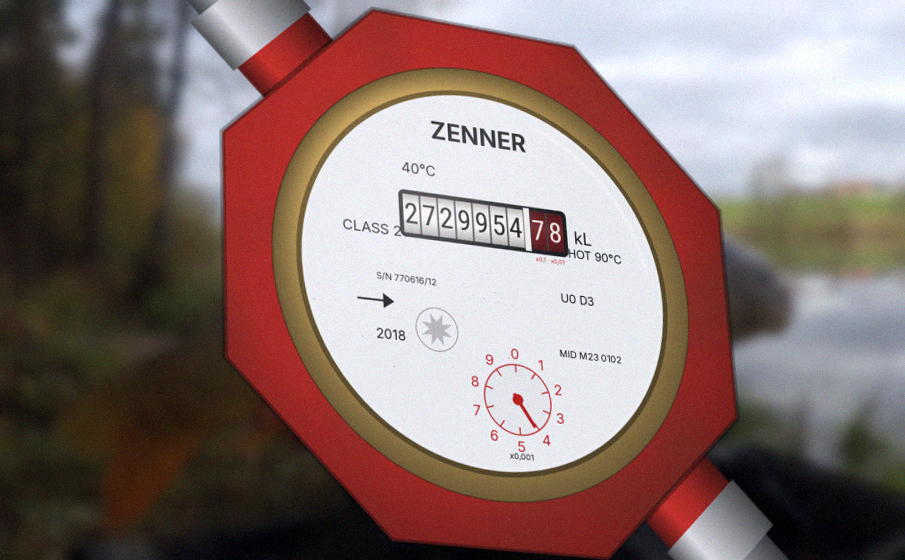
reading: kL 2729954.784
